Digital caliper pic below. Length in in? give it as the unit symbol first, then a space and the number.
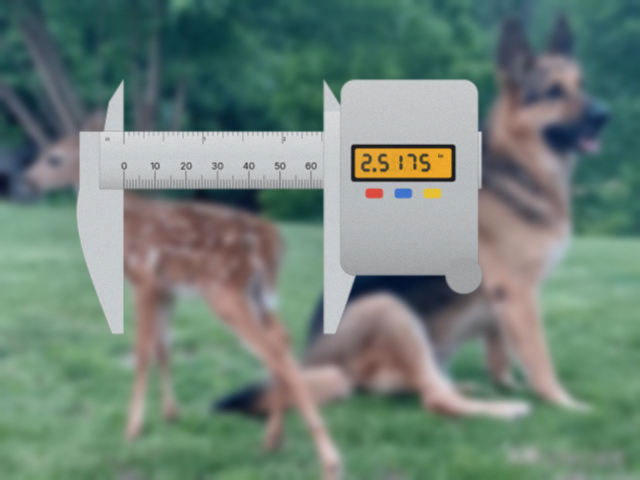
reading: in 2.5175
